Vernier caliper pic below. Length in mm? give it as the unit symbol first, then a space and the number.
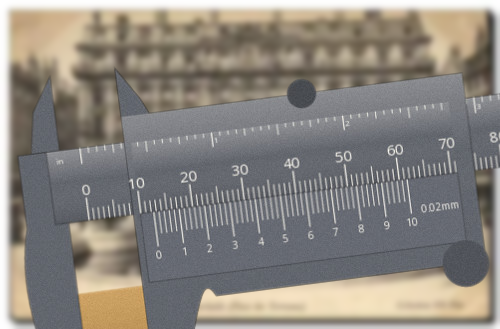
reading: mm 12.5
